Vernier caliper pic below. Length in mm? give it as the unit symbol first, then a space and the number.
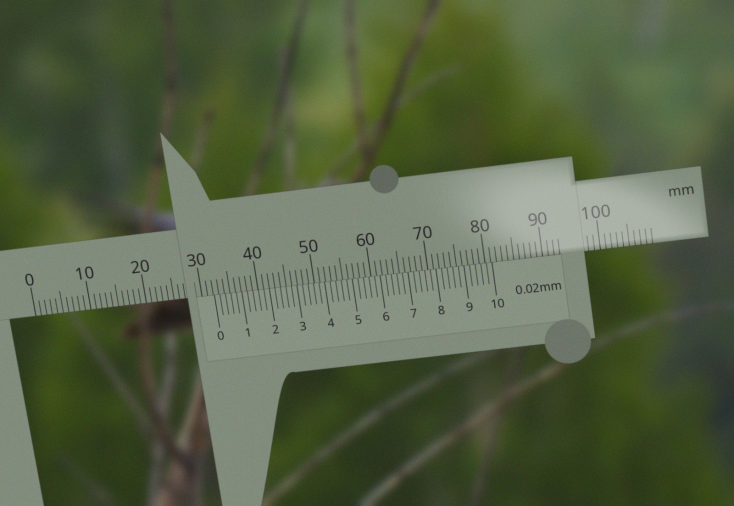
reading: mm 32.2
